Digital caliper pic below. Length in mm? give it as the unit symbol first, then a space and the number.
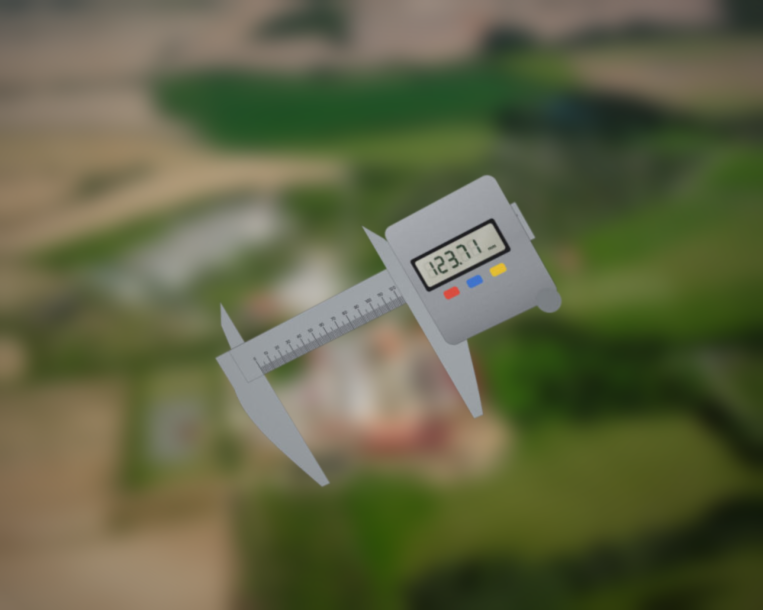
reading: mm 123.71
